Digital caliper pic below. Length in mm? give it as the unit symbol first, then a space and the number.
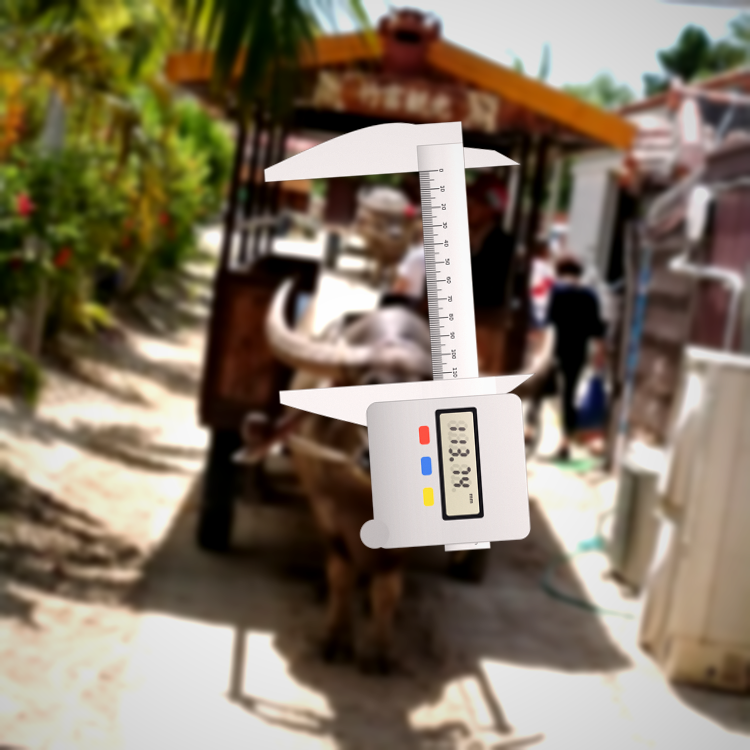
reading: mm 113.74
